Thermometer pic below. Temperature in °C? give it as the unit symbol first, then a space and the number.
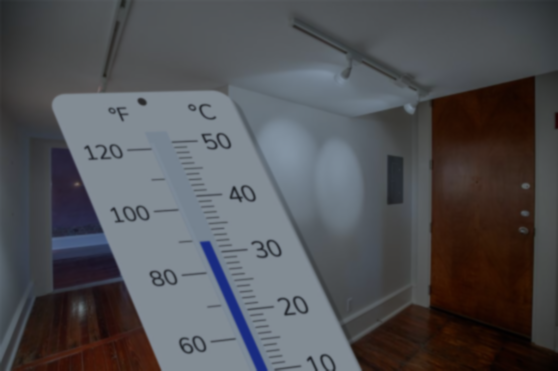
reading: °C 32
